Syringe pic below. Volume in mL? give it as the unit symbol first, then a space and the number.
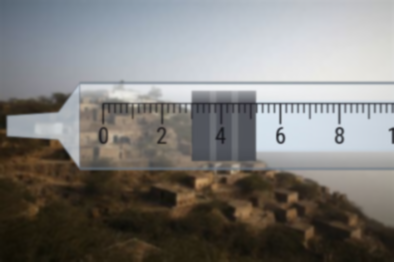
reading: mL 3
